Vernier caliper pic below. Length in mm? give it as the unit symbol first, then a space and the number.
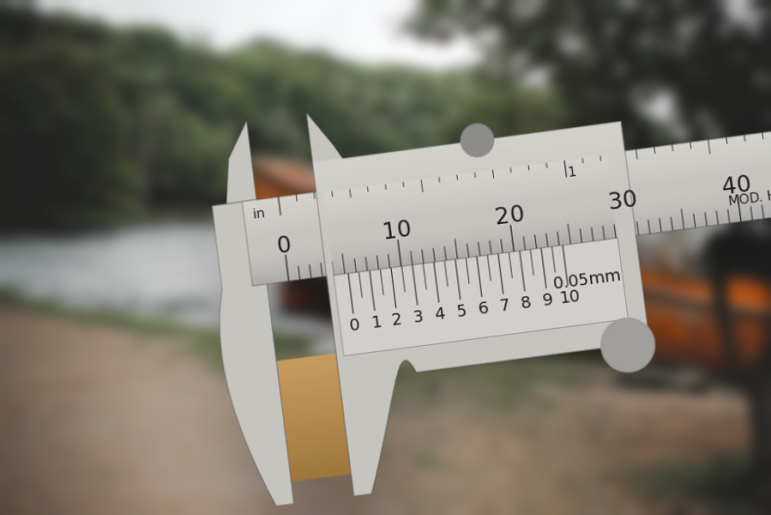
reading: mm 5.3
